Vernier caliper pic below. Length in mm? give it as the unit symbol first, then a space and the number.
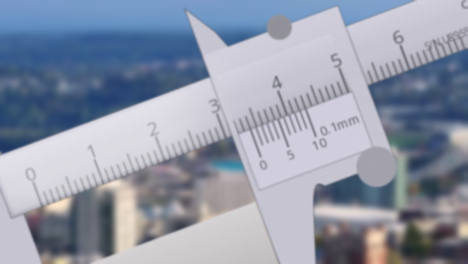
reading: mm 34.0
